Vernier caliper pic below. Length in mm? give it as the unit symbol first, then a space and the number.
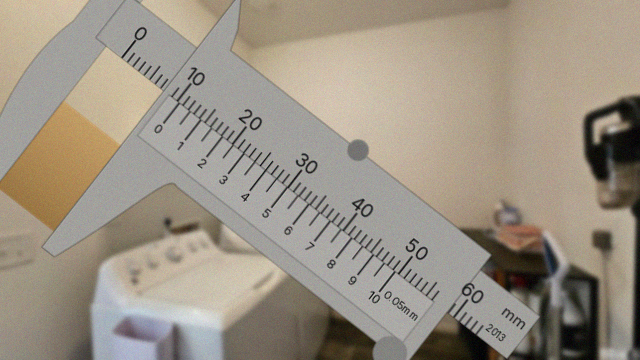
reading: mm 10.4
